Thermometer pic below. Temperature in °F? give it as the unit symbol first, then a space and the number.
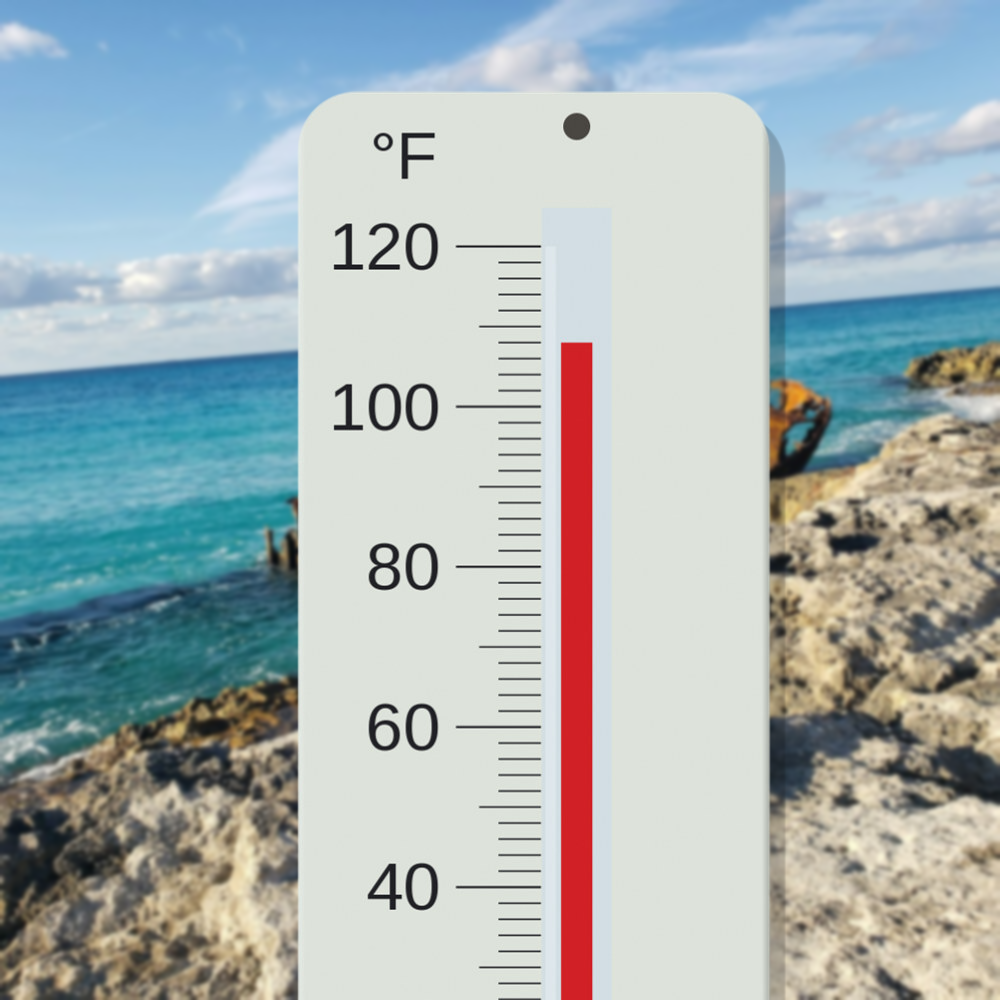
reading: °F 108
